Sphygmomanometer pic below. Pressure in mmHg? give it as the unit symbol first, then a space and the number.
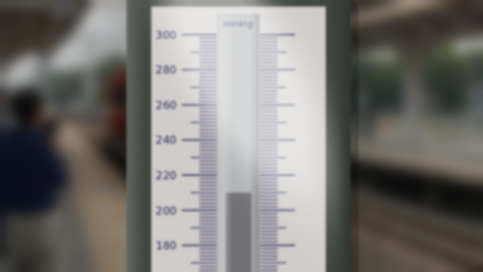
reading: mmHg 210
